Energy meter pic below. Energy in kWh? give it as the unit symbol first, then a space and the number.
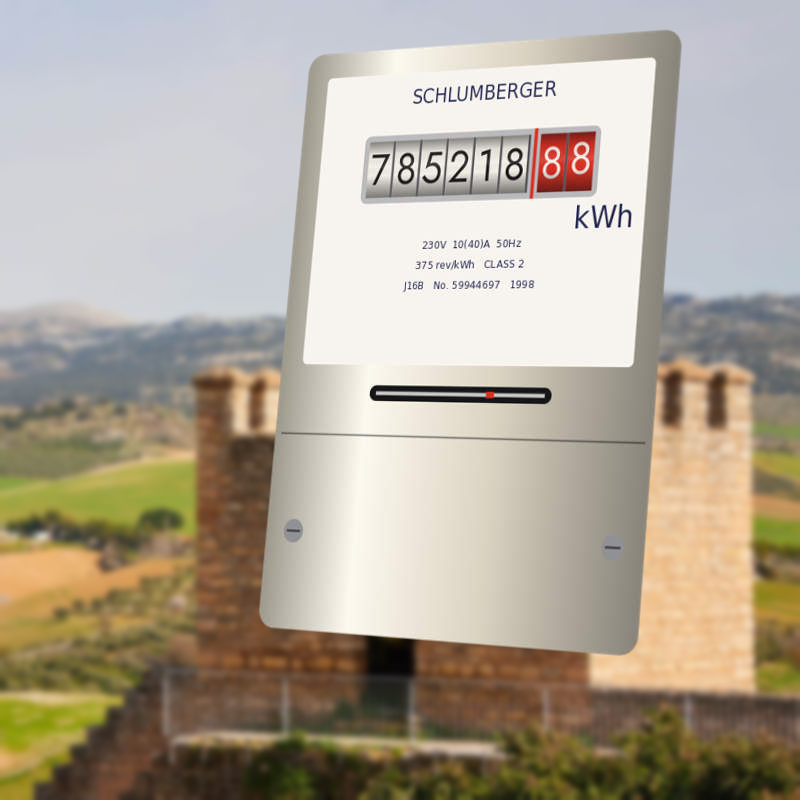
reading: kWh 785218.88
